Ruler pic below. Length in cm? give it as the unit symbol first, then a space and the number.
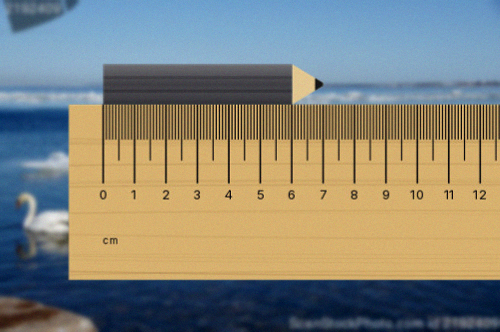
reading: cm 7
